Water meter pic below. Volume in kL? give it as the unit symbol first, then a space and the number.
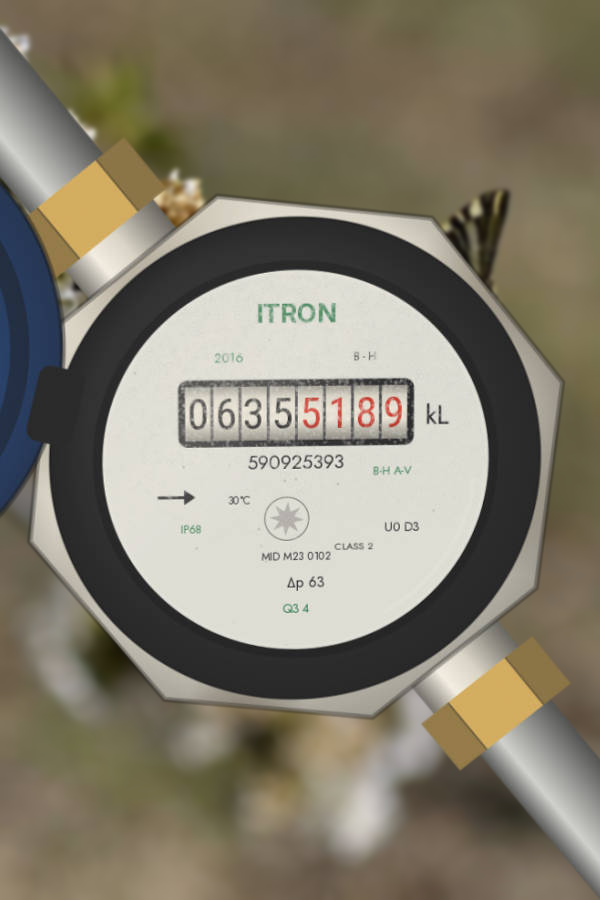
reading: kL 635.5189
